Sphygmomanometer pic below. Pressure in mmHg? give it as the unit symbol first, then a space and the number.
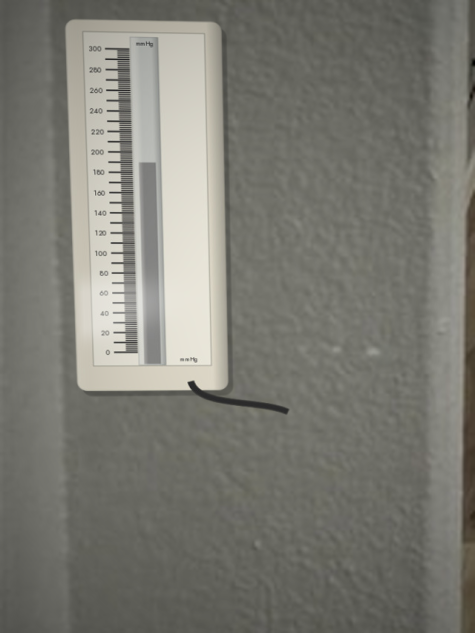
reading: mmHg 190
